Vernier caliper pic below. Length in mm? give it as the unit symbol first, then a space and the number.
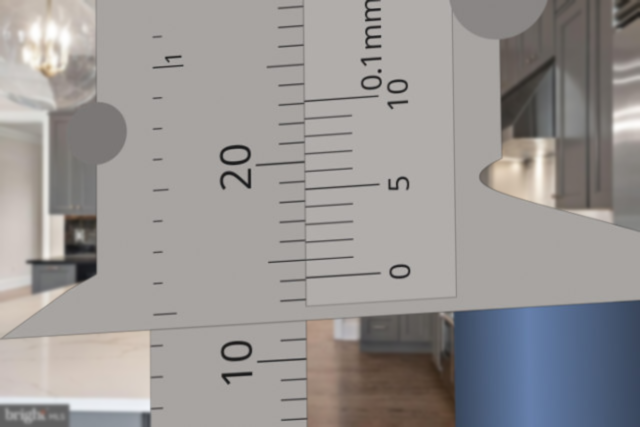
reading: mm 14.1
